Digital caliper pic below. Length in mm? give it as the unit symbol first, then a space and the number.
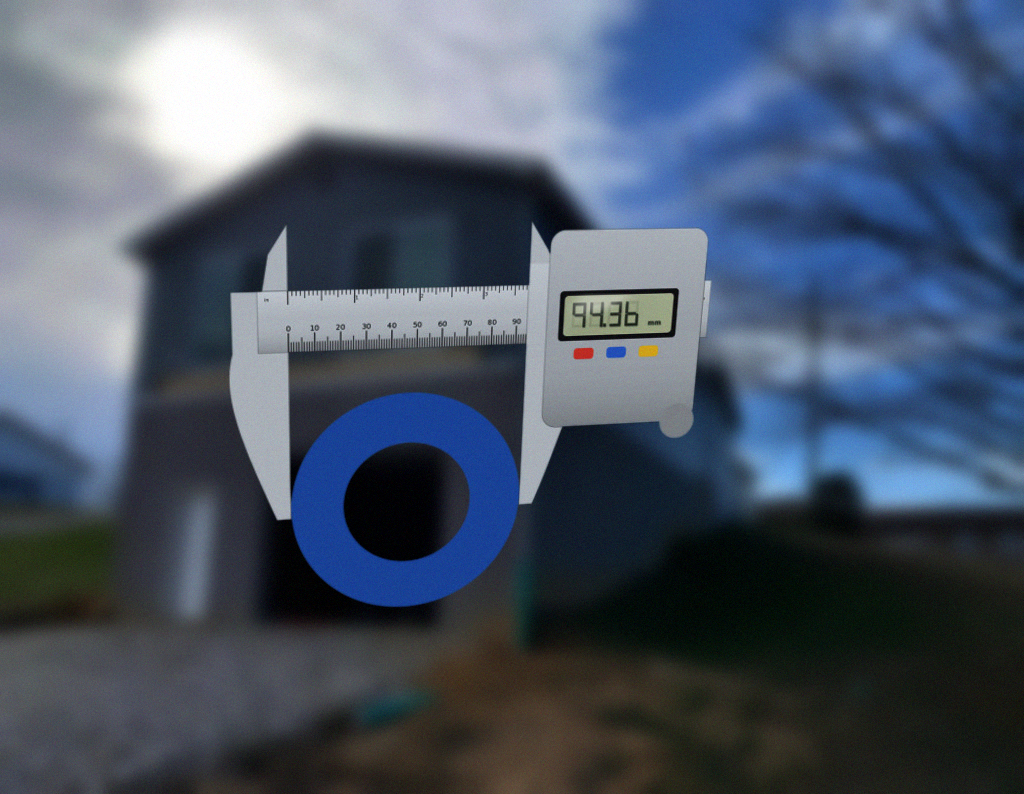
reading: mm 94.36
